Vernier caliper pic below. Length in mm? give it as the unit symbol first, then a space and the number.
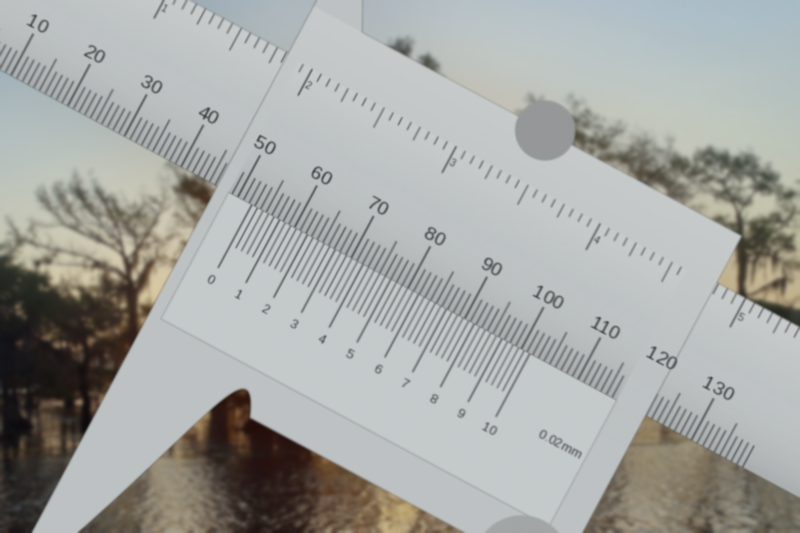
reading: mm 52.5
